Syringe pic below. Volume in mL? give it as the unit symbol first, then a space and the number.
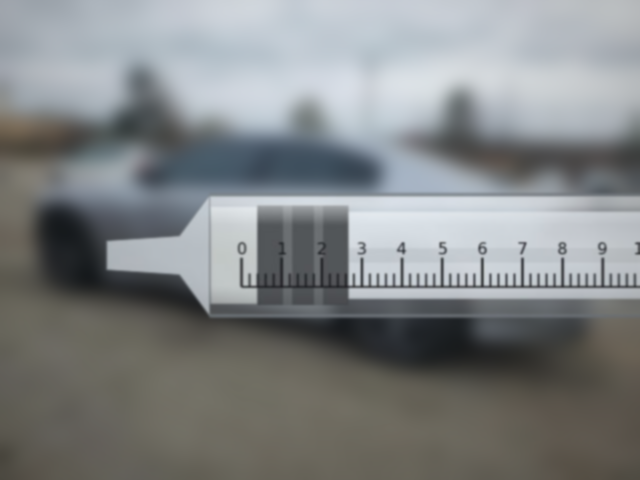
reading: mL 0.4
